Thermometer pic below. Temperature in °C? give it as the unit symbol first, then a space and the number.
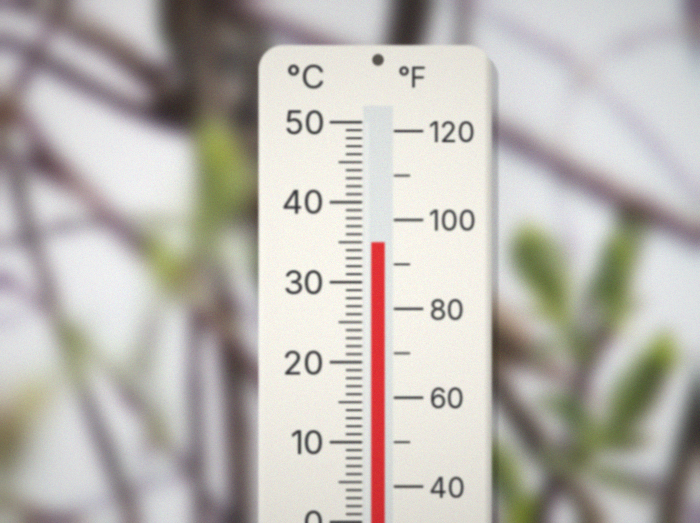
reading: °C 35
